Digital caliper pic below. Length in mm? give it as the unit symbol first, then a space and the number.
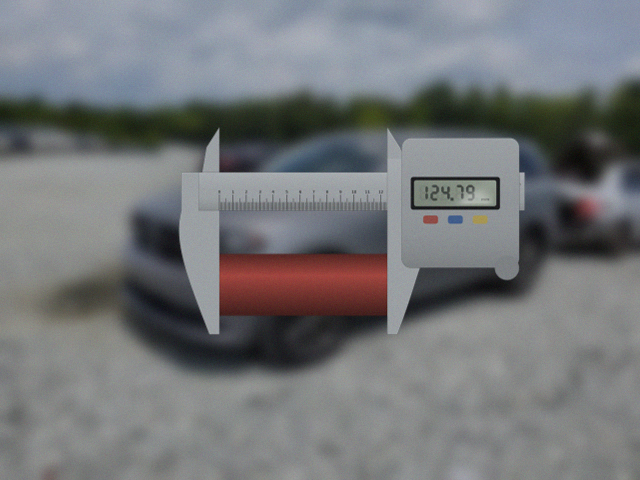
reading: mm 124.79
